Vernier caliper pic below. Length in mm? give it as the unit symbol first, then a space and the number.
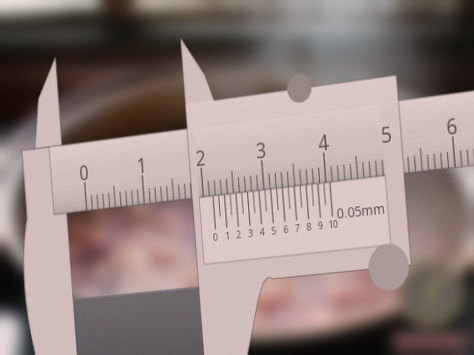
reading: mm 21.6
